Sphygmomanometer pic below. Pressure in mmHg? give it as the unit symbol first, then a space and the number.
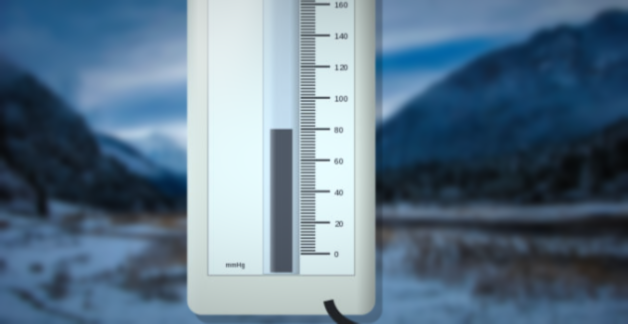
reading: mmHg 80
